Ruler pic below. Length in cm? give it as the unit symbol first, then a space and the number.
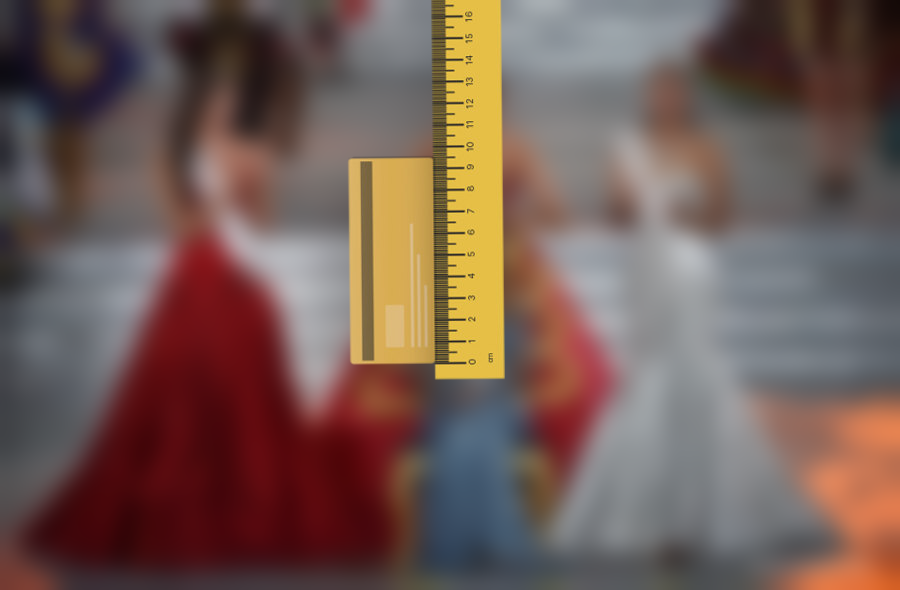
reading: cm 9.5
